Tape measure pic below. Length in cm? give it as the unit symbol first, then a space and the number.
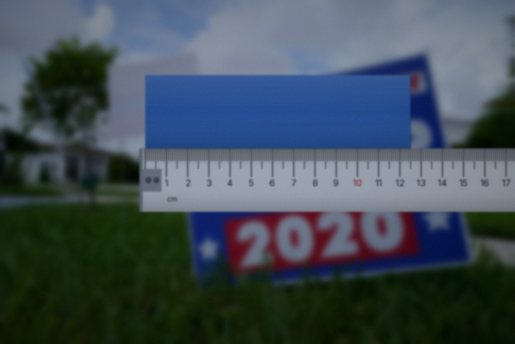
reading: cm 12.5
